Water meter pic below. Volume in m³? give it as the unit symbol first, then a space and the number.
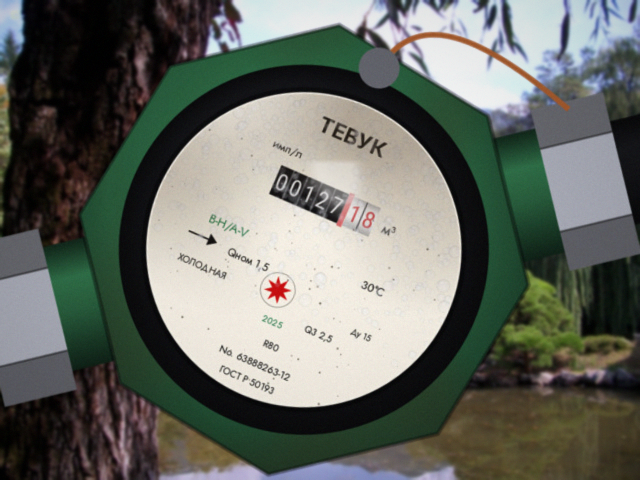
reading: m³ 127.18
